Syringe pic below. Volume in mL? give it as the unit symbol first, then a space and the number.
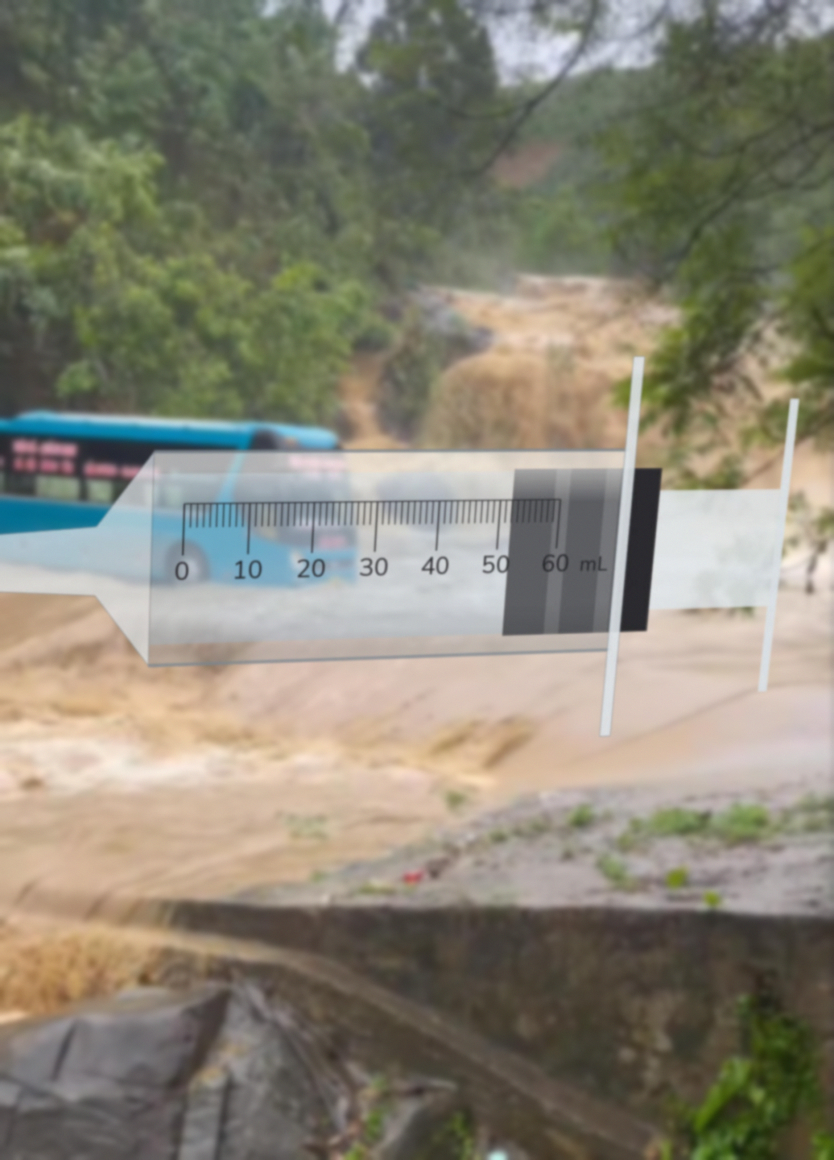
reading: mL 52
